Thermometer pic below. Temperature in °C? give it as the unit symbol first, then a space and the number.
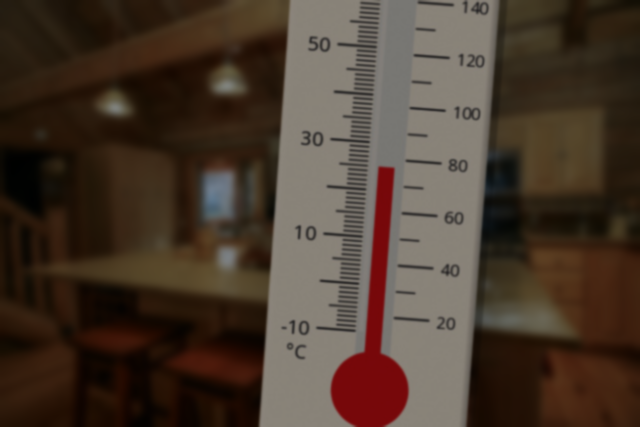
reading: °C 25
